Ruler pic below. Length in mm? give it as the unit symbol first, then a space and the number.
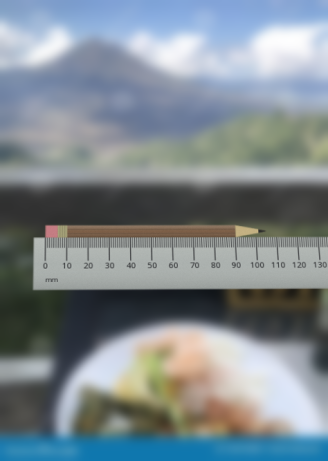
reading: mm 105
